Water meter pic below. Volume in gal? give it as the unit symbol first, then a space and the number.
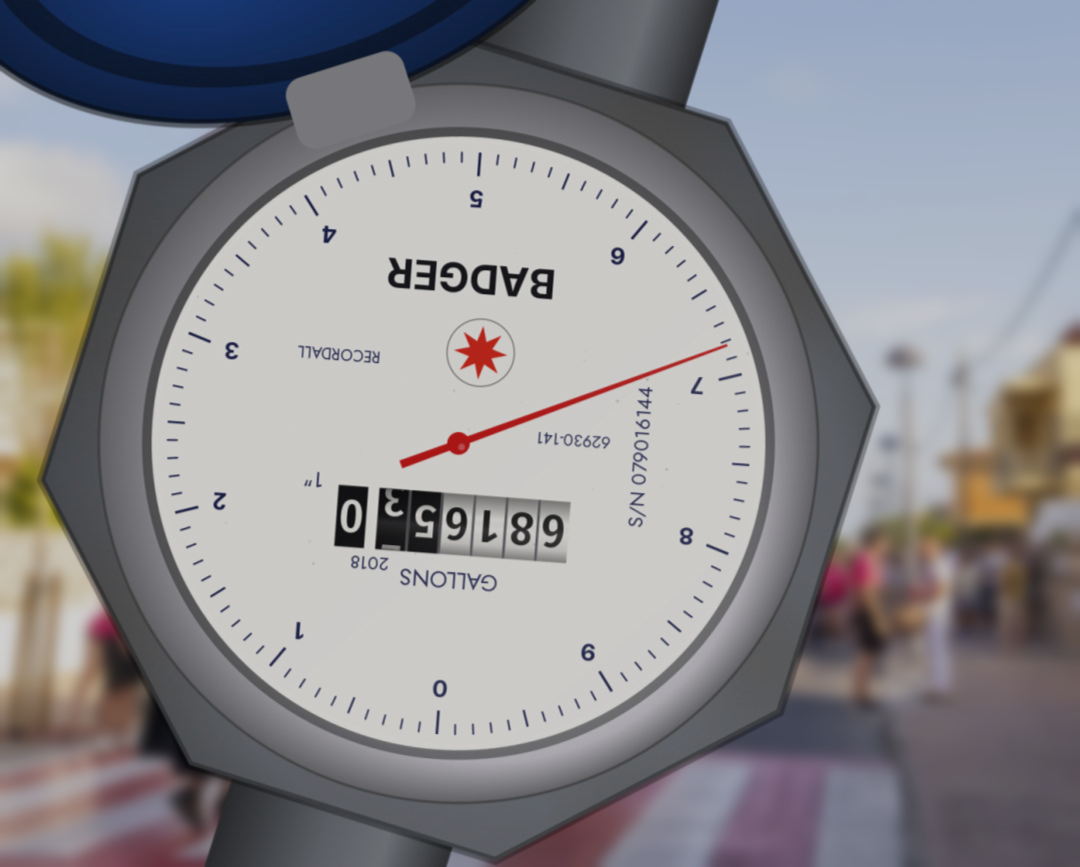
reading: gal 6816526.8
